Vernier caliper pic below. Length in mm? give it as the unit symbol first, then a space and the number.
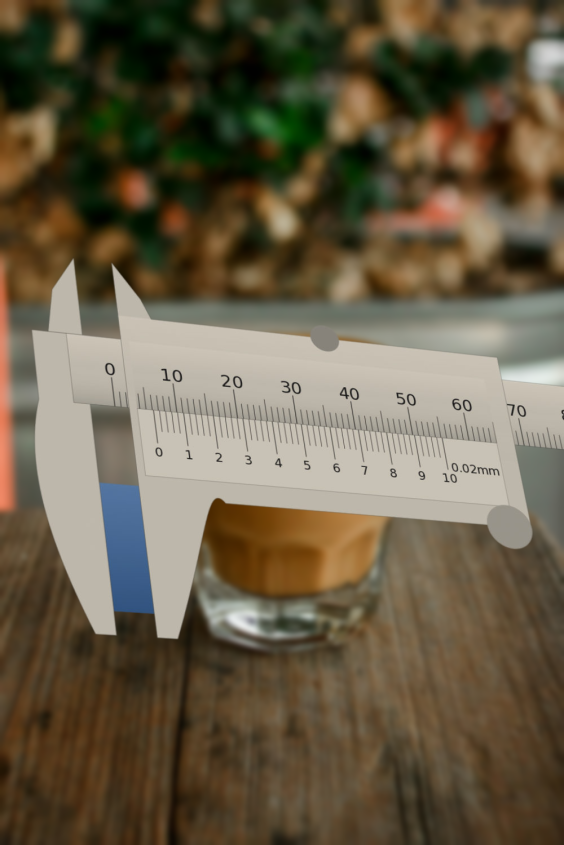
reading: mm 6.2
